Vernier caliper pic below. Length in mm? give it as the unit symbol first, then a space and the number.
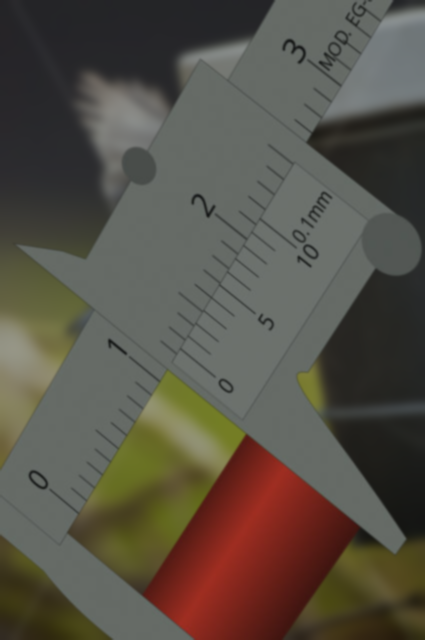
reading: mm 12.4
